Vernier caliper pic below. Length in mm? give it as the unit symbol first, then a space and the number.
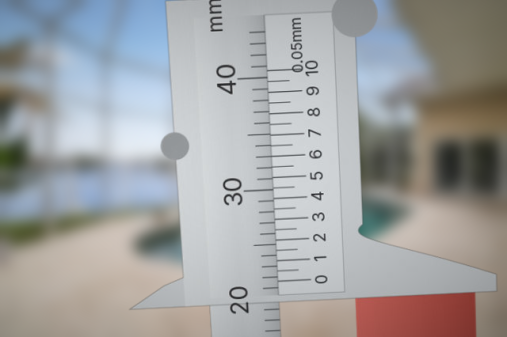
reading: mm 21.6
